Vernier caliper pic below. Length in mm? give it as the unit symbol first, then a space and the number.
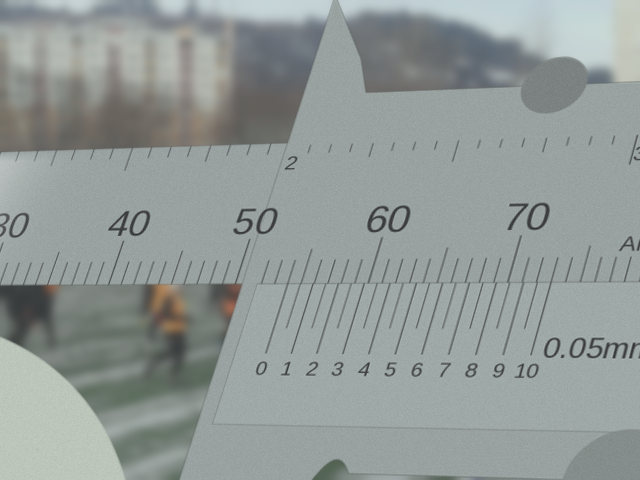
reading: mm 54.0
